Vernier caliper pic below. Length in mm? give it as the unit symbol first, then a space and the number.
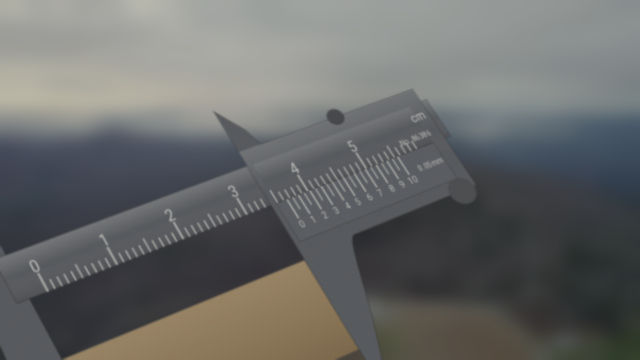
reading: mm 36.5
